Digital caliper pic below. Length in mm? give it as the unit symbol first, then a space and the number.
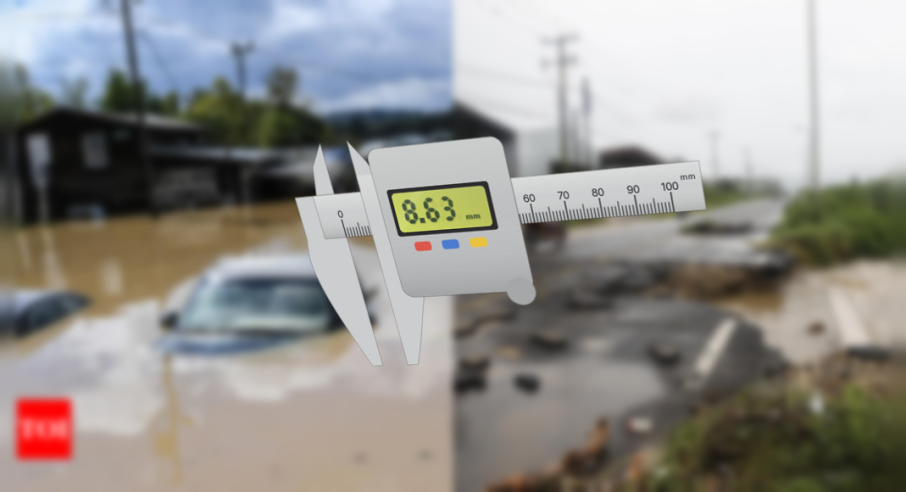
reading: mm 8.63
